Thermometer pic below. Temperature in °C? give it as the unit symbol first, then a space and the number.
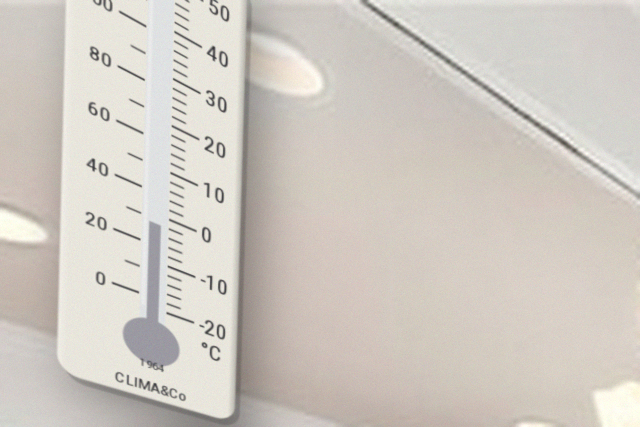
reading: °C -2
